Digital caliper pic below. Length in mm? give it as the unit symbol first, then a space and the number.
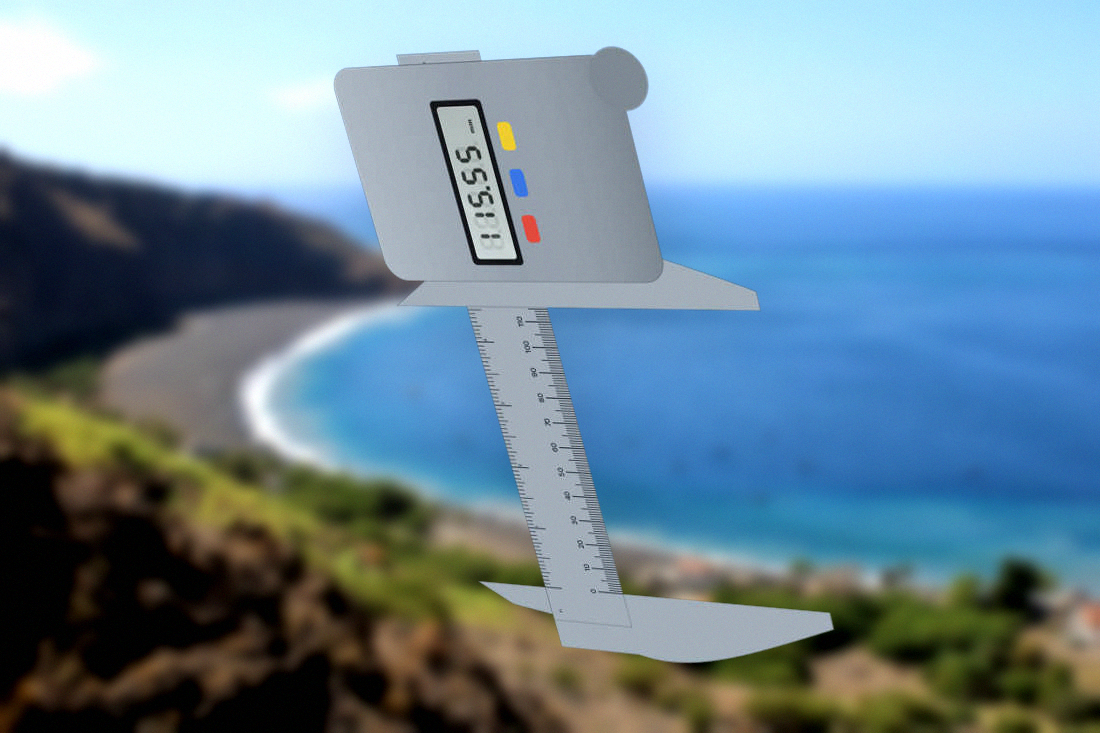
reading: mm 115.55
